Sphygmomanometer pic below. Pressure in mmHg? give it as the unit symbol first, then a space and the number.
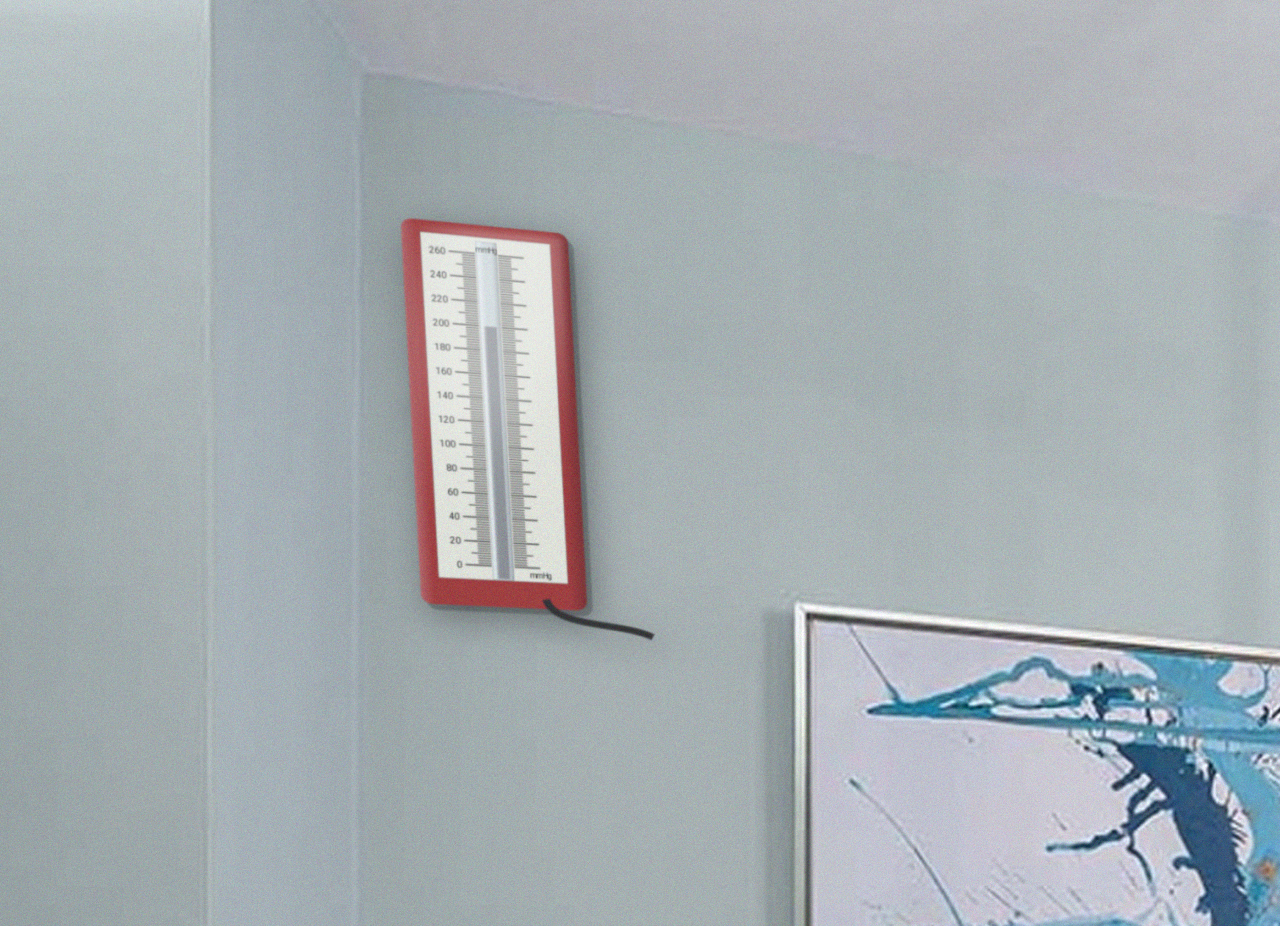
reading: mmHg 200
